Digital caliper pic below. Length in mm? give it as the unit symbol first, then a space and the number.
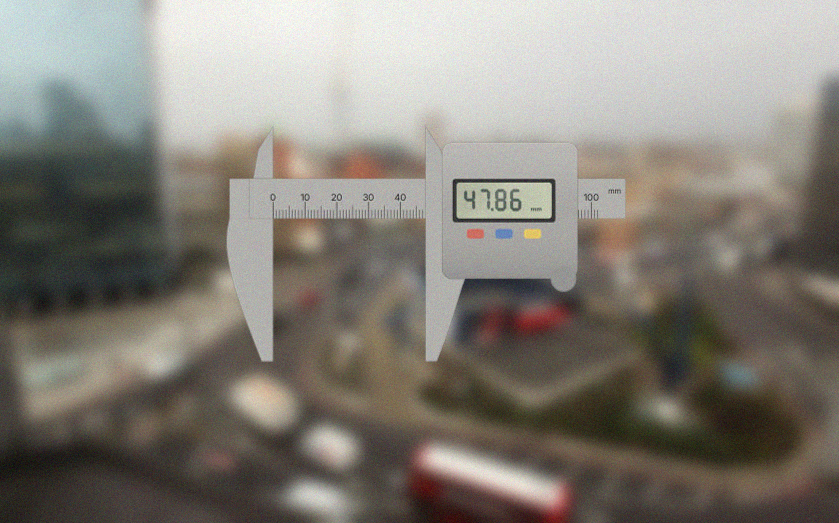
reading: mm 47.86
